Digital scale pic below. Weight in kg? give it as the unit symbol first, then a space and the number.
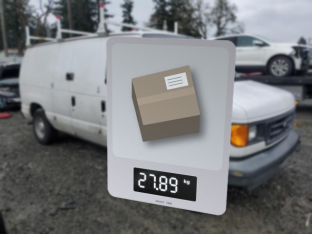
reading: kg 27.89
